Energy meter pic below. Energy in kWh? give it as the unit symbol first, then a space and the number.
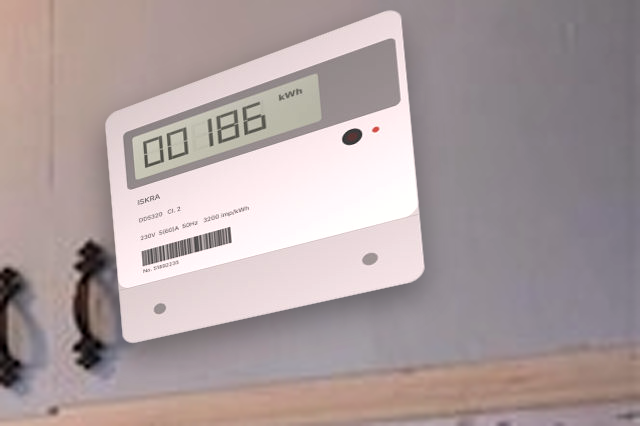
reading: kWh 186
